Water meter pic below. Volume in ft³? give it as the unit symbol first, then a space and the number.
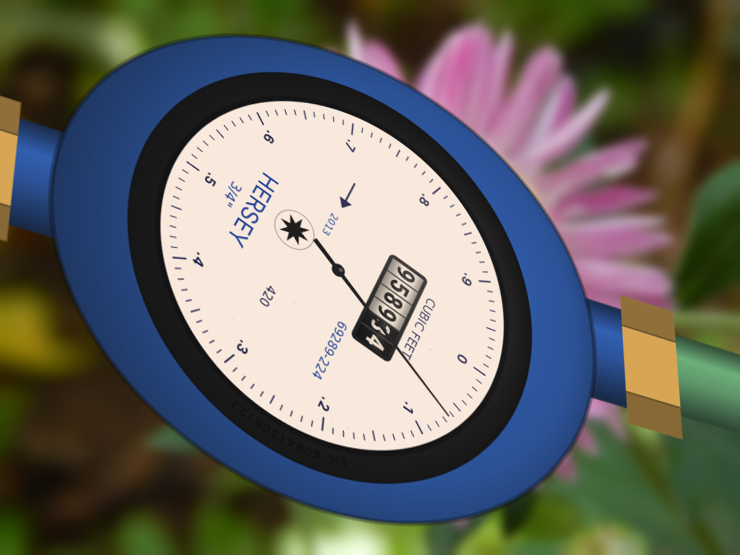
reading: ft³ 958934.06
